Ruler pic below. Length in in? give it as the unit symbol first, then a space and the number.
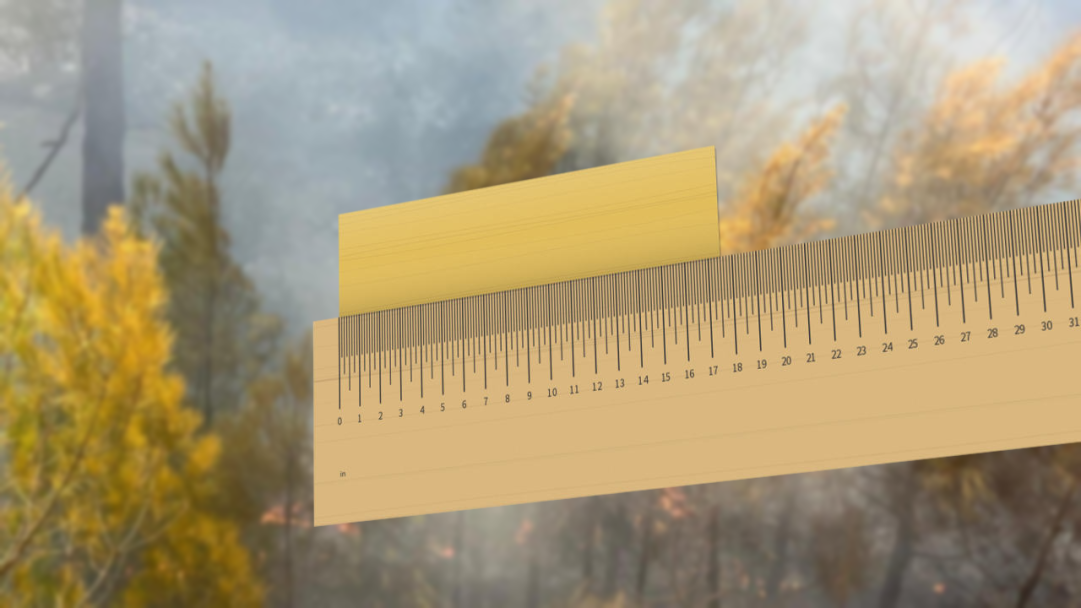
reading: in 17.5
